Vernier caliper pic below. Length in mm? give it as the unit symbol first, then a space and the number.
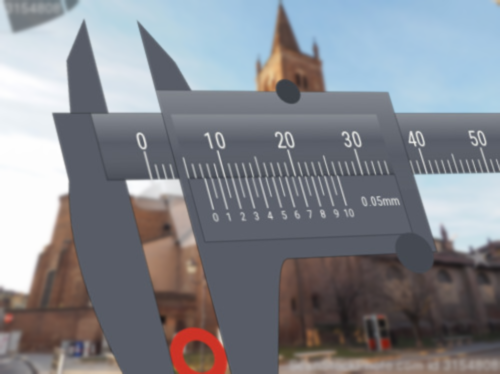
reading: mm 7.2
